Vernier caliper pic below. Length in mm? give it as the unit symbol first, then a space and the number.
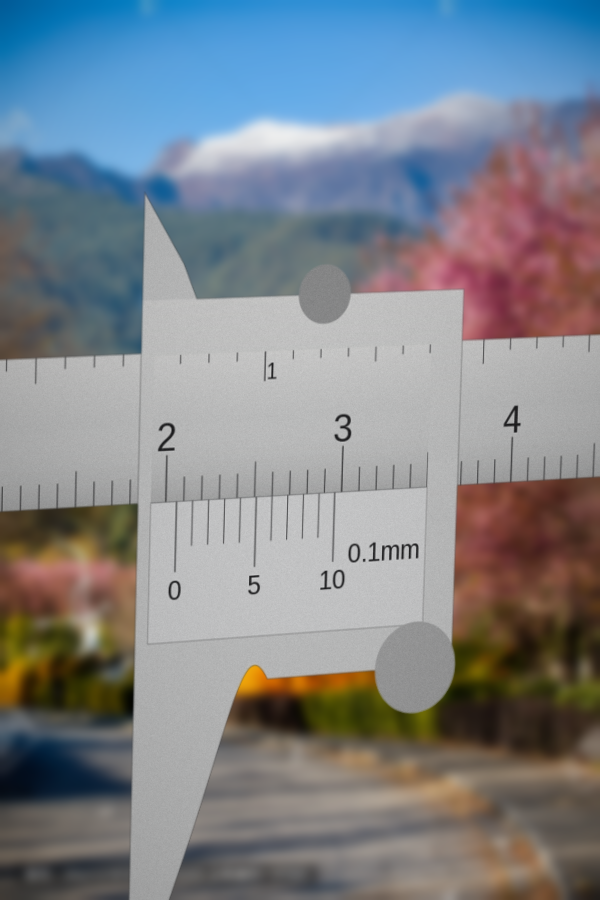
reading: mm 20.6
